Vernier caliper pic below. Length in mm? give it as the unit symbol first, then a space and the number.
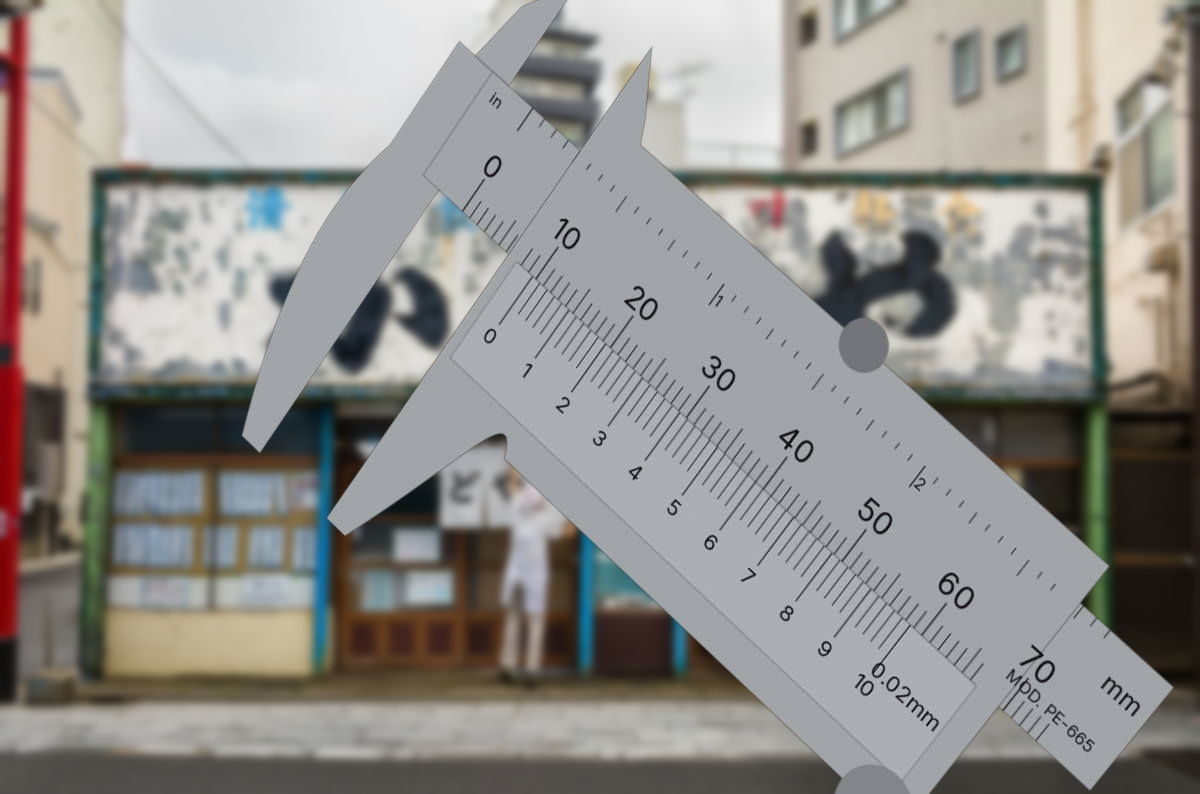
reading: mm 9.6
